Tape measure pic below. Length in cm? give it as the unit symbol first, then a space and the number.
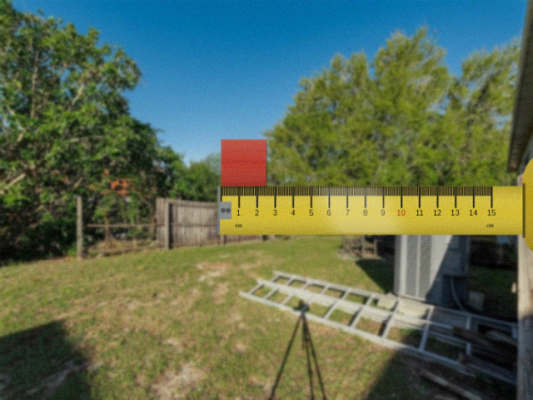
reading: cm 2.5
